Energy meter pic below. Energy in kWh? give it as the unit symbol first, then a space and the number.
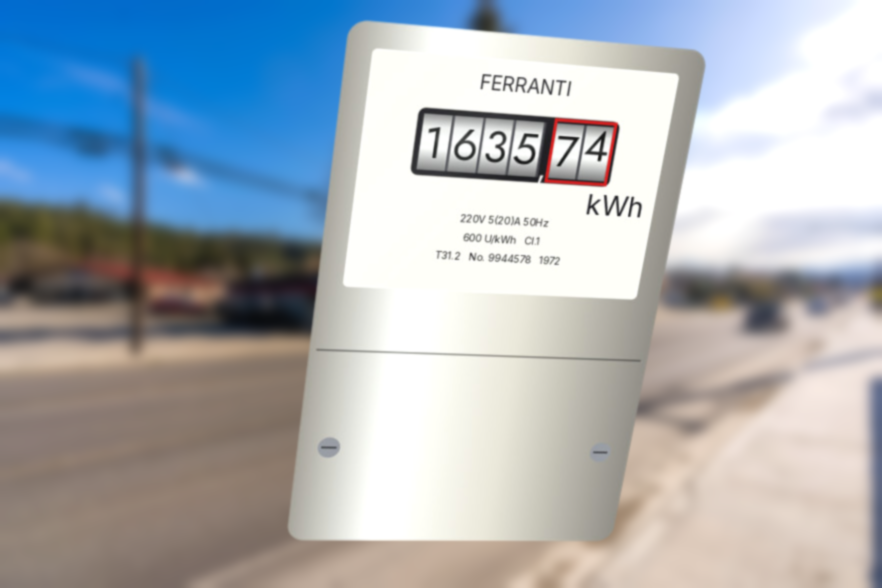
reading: kWh 1635.74
